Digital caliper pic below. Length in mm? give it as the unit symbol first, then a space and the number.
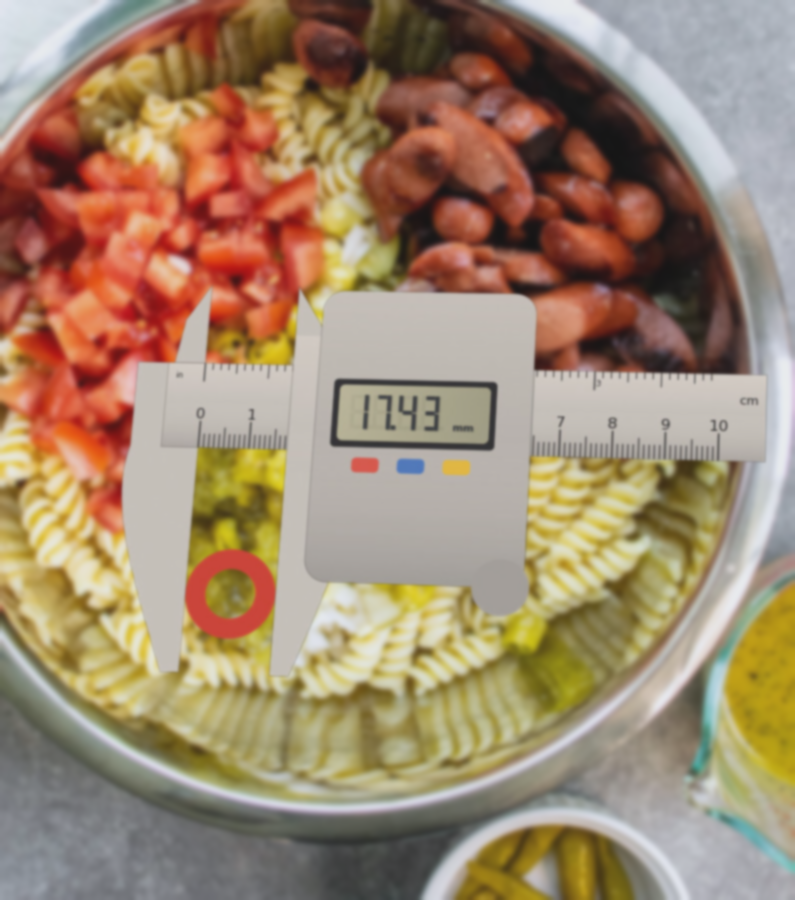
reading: mm 17.43
